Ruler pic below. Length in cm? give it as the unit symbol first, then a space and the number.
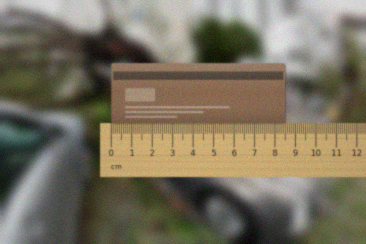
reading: cm 8.5
